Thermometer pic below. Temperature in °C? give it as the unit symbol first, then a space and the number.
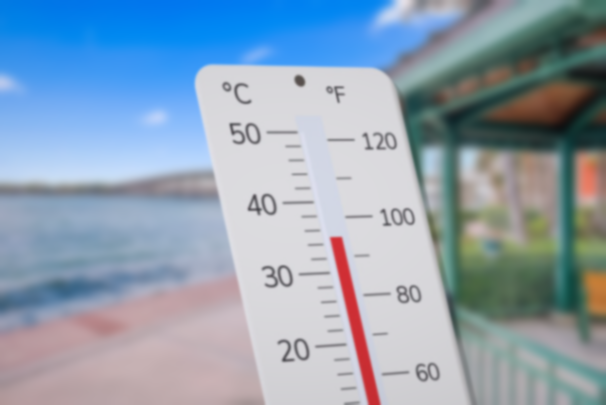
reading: °C 35
